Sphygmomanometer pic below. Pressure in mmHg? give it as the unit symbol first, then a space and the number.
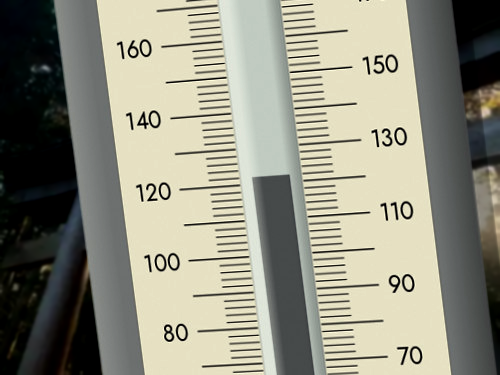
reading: mmHg 122
